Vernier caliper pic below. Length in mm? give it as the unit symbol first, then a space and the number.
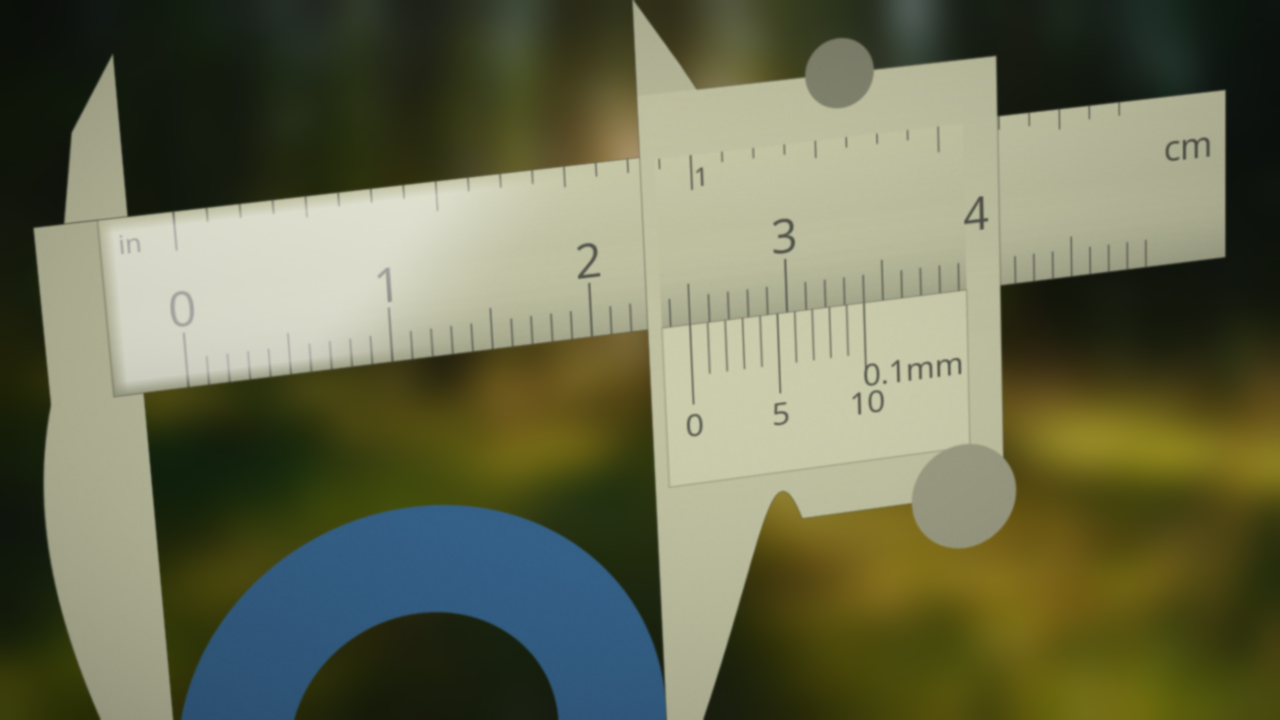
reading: mm 25.0
